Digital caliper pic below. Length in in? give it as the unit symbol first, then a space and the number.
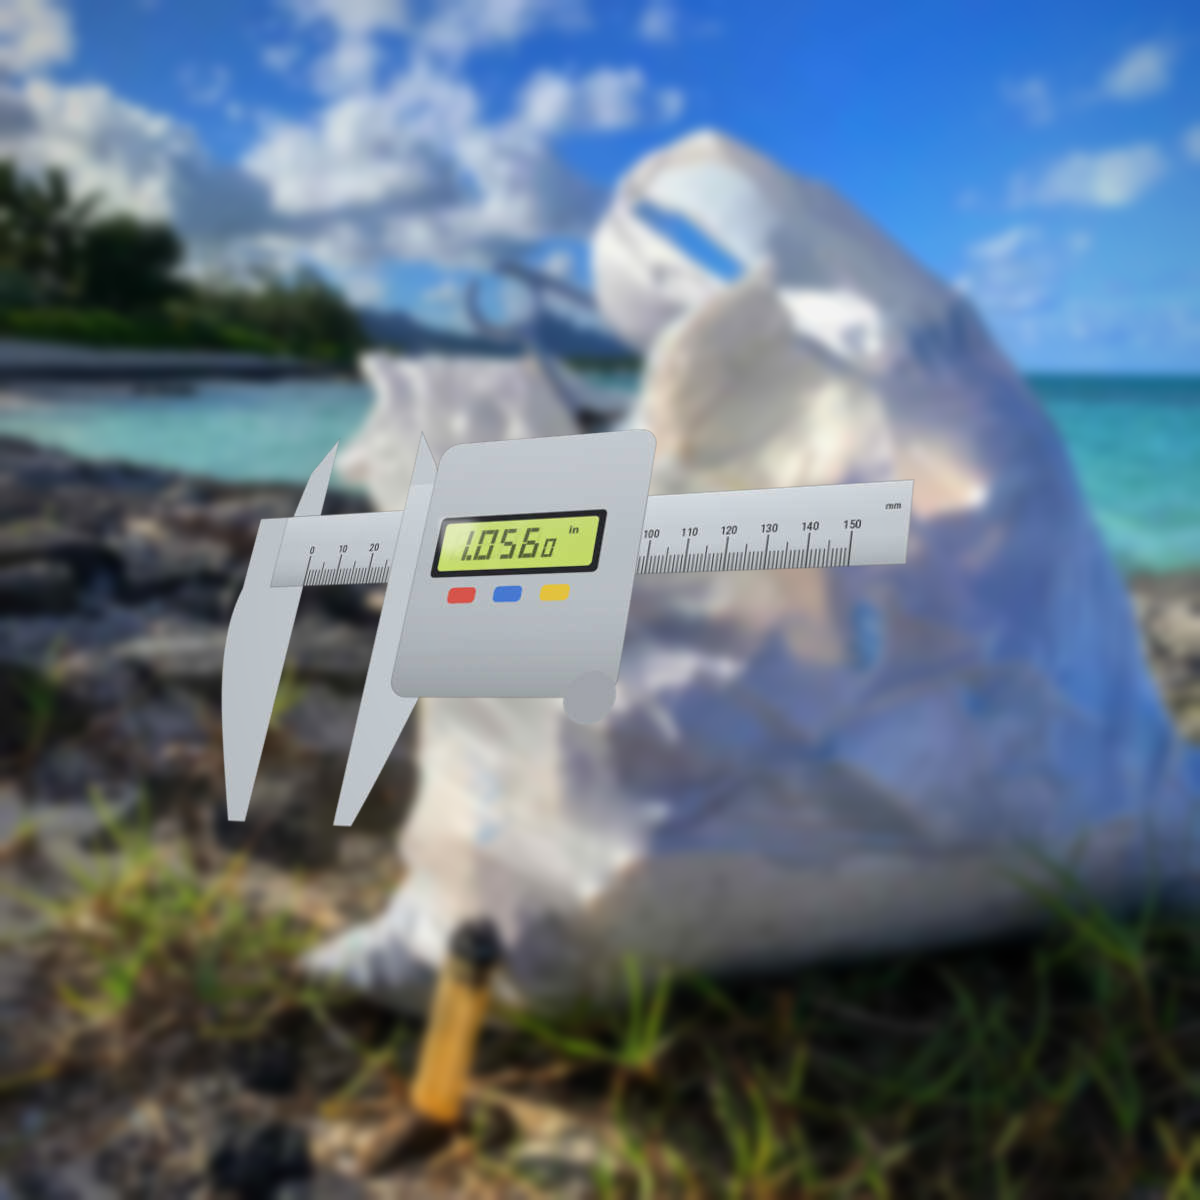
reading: in 1.0560
